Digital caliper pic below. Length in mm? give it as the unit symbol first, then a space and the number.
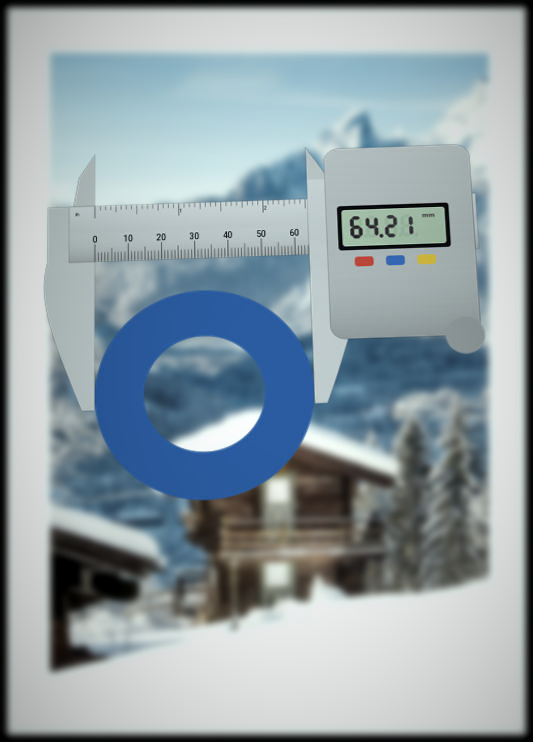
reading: mm 64.21
